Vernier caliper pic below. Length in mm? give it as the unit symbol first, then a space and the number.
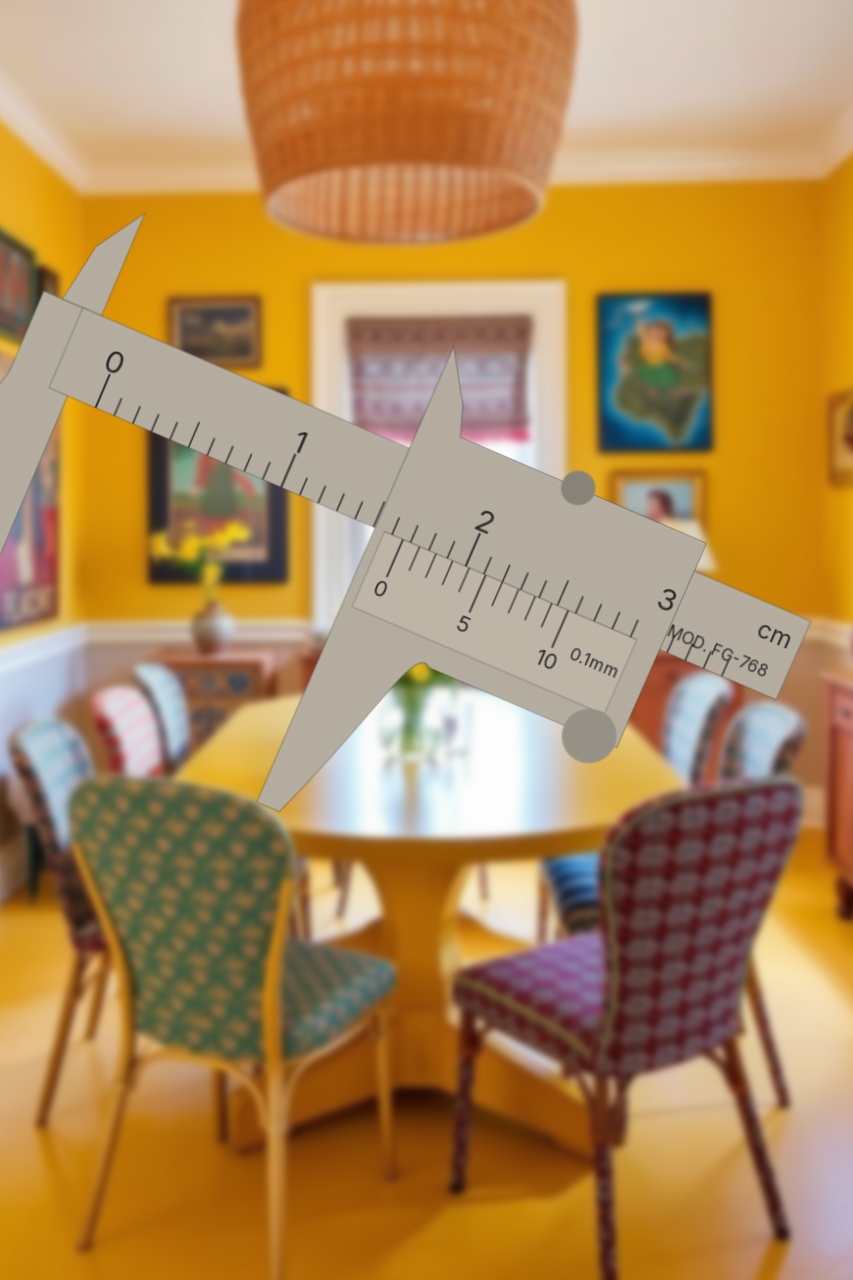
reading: mm 16.6
